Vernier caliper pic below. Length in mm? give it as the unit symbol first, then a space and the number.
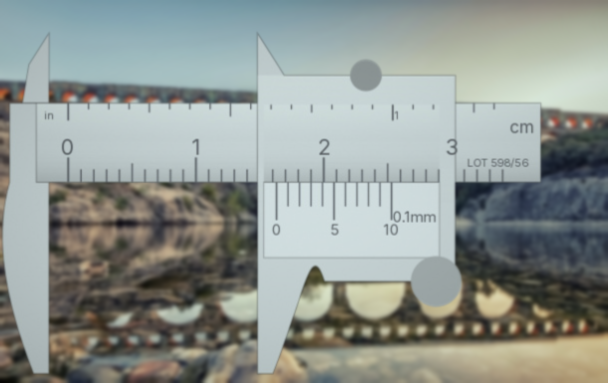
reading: mm 16.3
